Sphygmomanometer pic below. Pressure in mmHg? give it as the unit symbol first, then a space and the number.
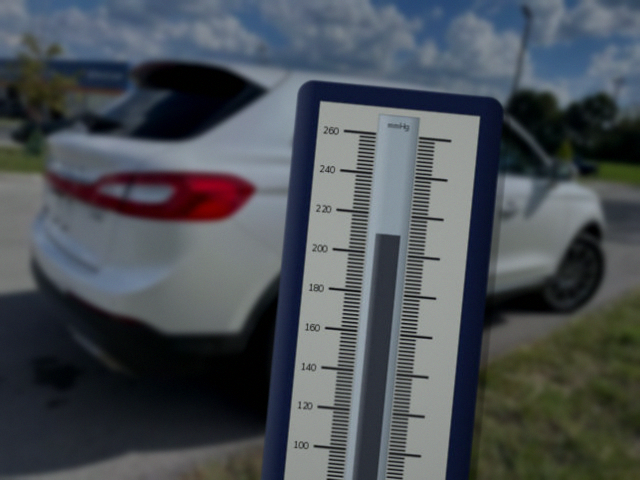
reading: mmHg 210
